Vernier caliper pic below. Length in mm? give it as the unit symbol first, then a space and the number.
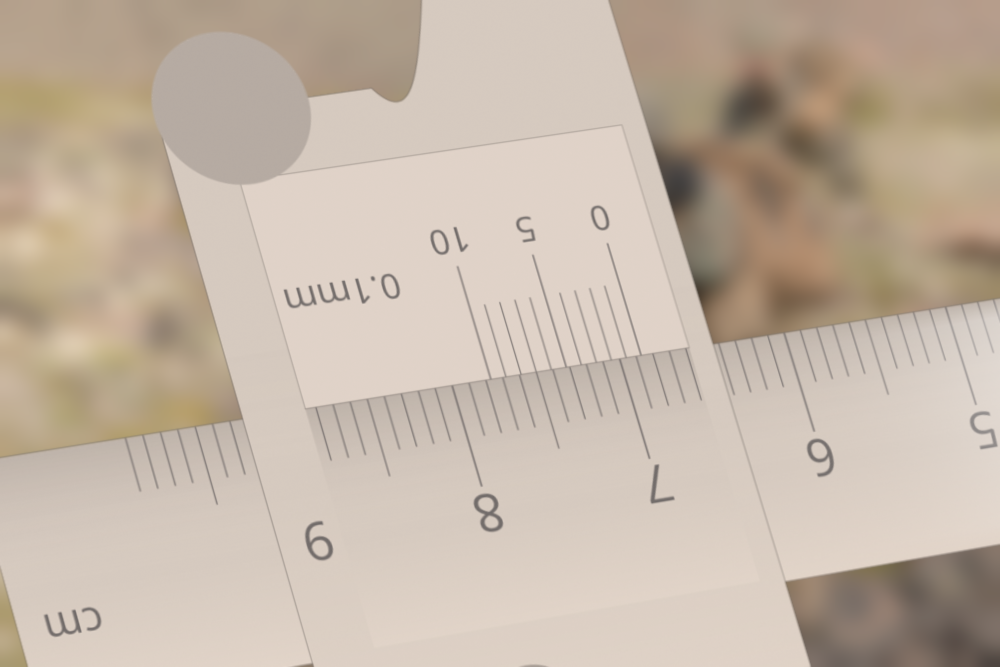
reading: mm 68.7
